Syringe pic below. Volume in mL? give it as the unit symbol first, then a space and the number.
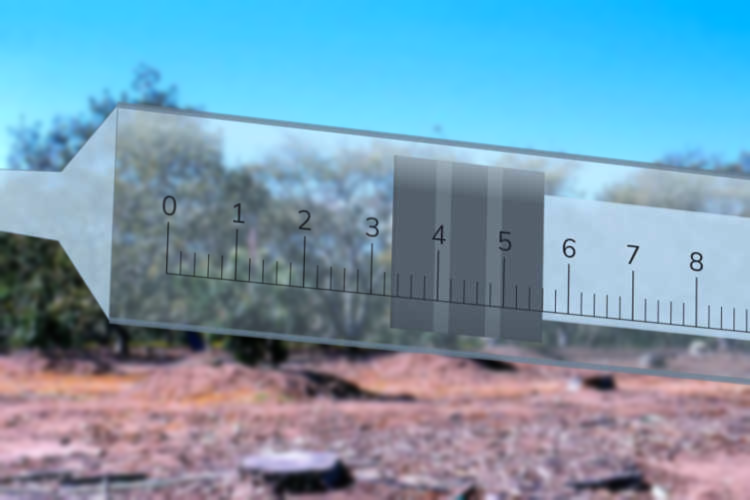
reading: mL 3.3
